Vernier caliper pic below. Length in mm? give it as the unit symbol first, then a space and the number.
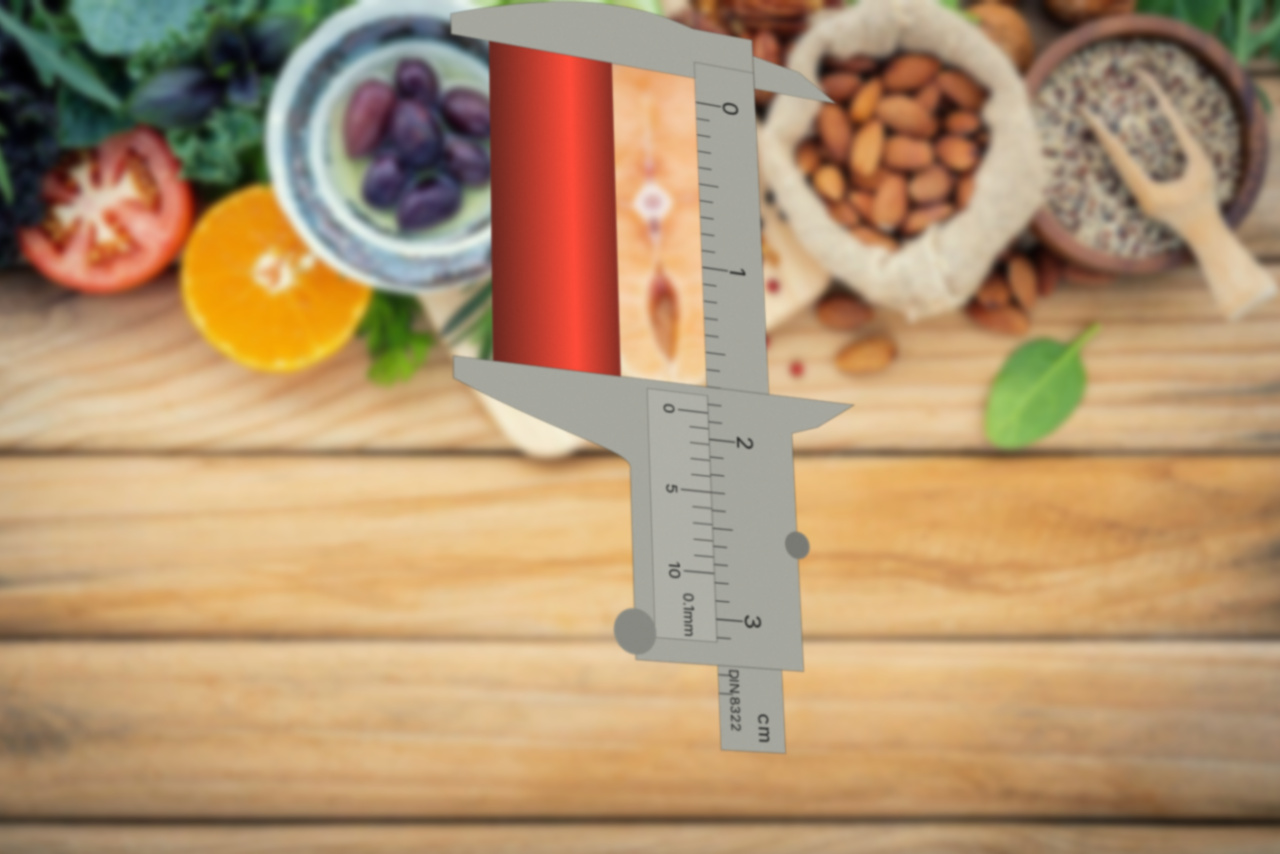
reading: mm 18.5
